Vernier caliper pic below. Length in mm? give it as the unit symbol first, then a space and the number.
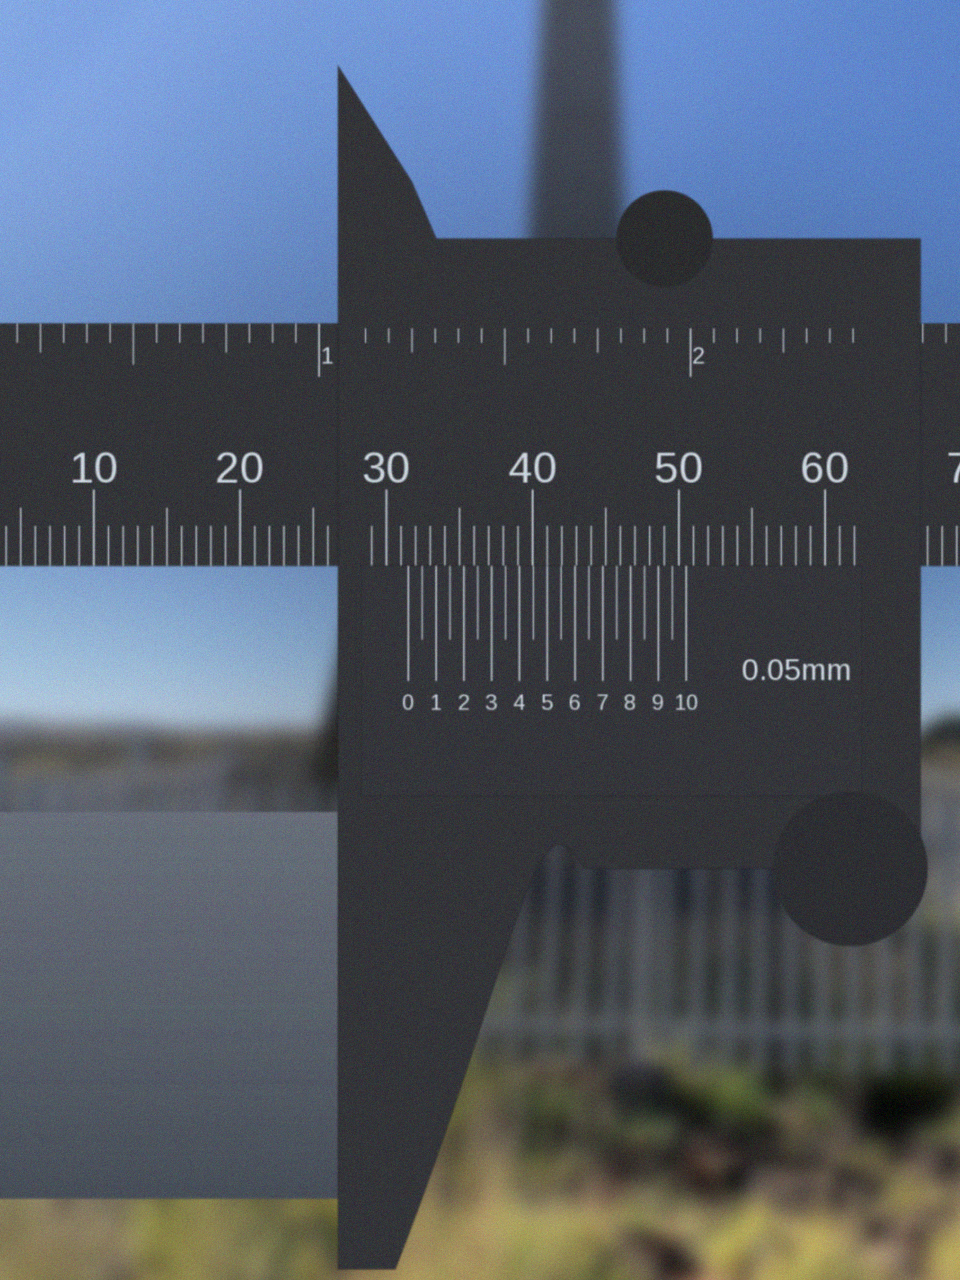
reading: mm 31.5
